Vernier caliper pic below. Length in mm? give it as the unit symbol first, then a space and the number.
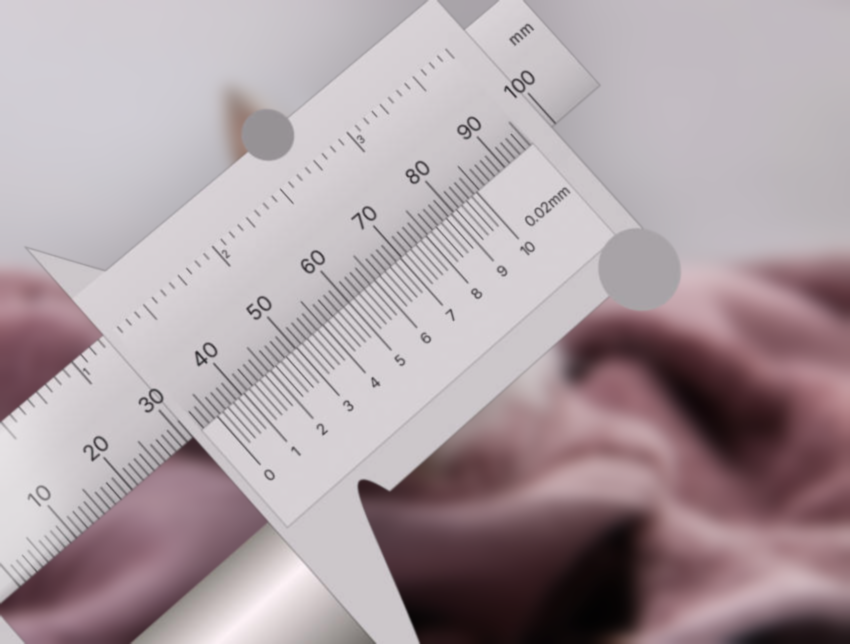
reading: mm 35.5
